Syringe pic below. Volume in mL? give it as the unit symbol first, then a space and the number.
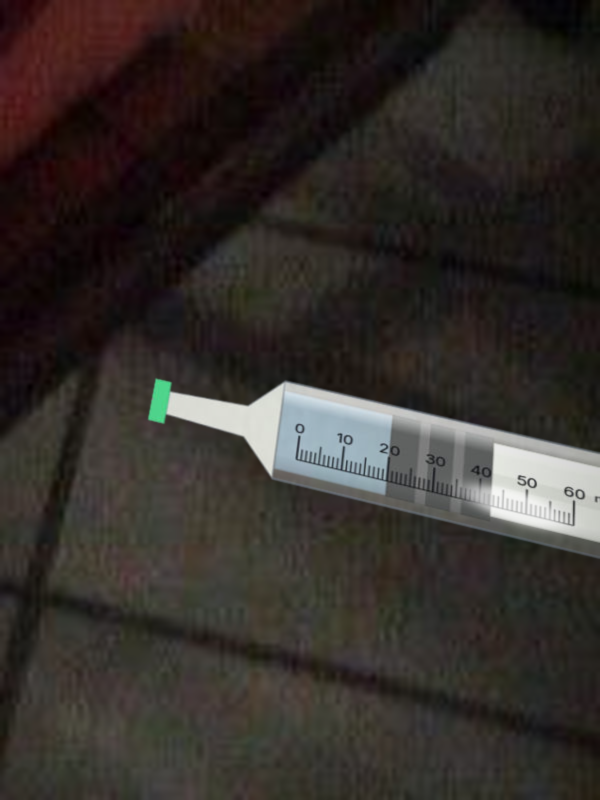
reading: mL 20
